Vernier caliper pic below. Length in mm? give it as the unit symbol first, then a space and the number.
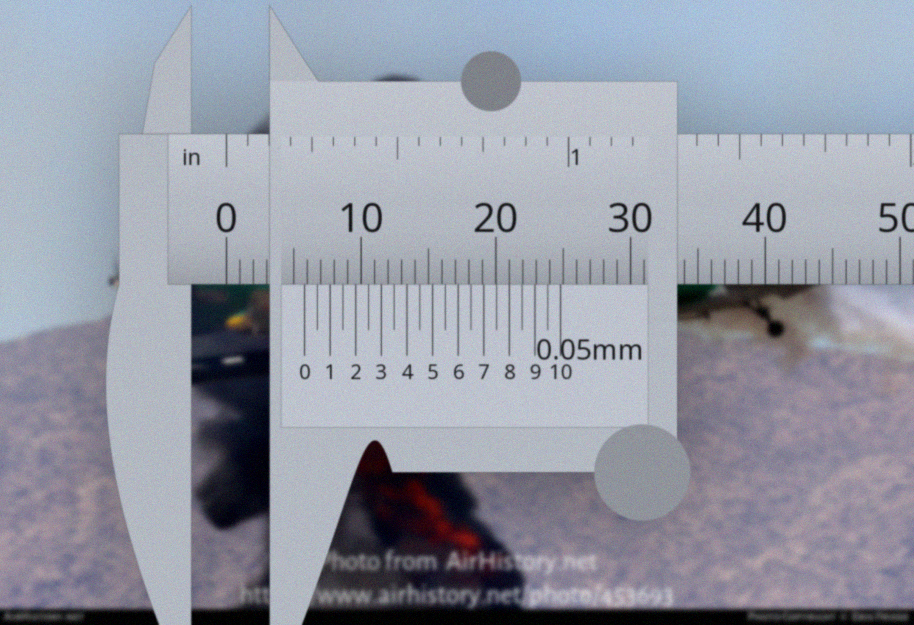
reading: mm 5.8
